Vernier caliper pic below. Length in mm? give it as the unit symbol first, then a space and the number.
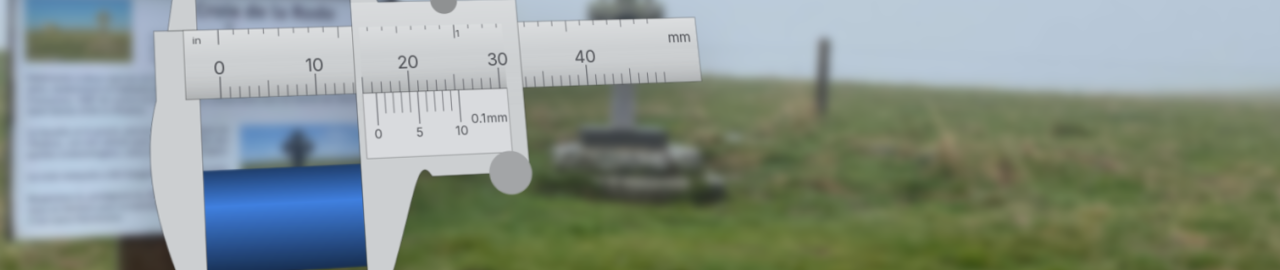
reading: mm 16.4
